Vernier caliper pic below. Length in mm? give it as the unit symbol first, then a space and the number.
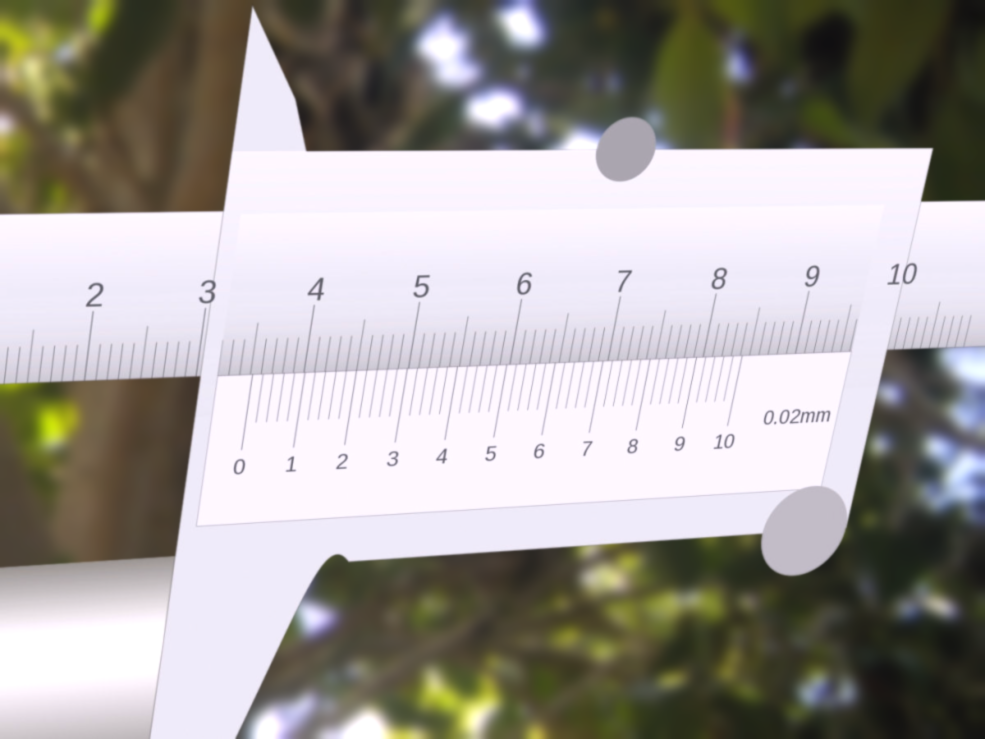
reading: mm 35.2
